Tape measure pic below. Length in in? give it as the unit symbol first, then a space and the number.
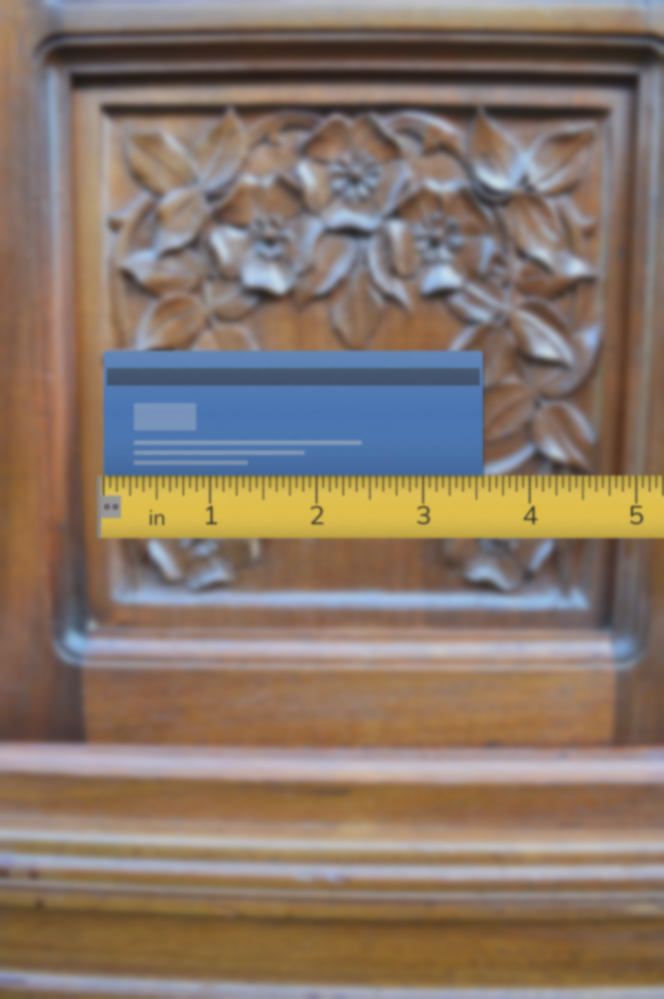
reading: in 3.5625
